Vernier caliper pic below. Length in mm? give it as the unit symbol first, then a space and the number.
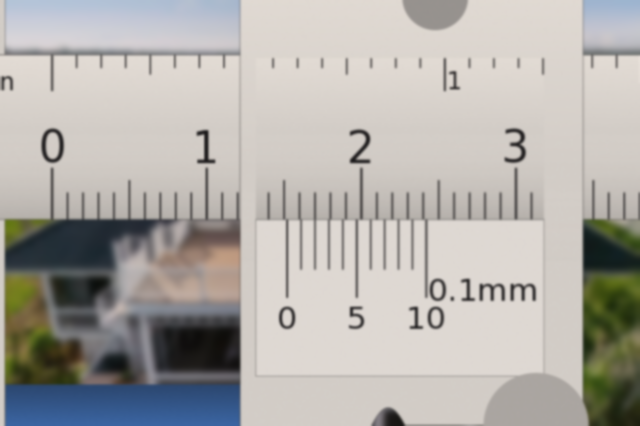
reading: mm 15.2
